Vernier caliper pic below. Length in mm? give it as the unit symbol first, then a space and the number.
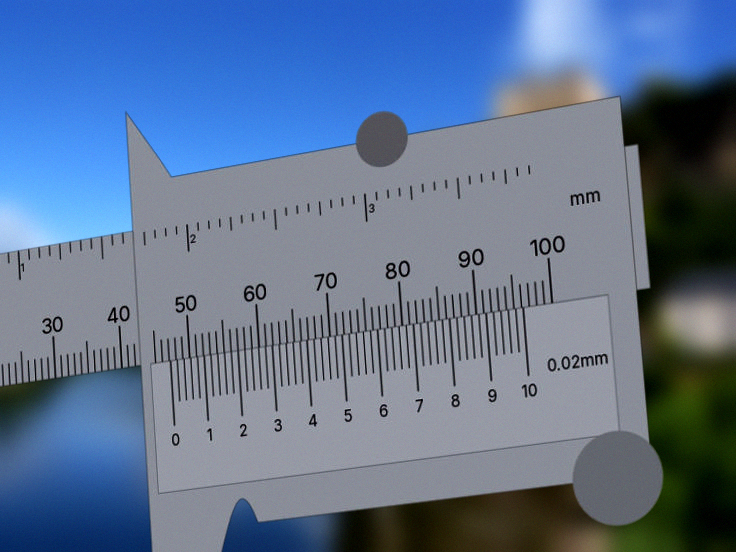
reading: mm 47.2
